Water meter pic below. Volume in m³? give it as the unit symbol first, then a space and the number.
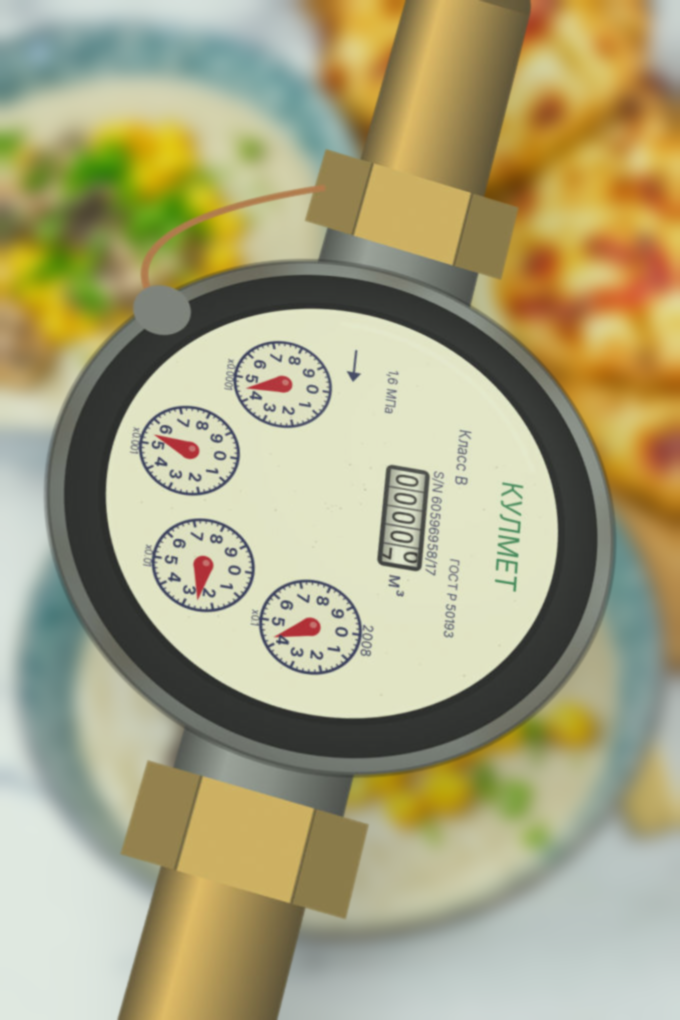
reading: m³ 6.4254
